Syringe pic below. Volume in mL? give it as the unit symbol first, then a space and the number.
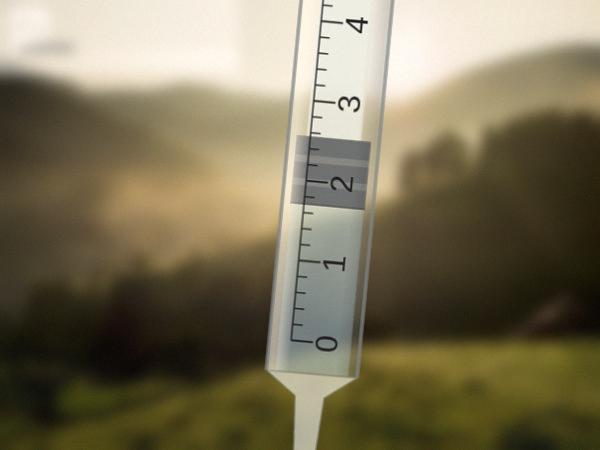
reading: mL 1.7
